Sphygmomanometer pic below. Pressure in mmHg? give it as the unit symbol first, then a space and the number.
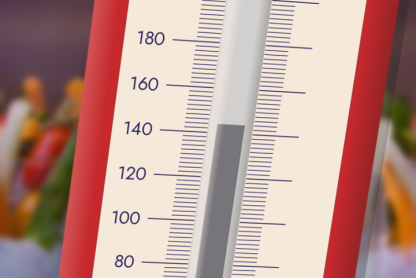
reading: mmHg 144
